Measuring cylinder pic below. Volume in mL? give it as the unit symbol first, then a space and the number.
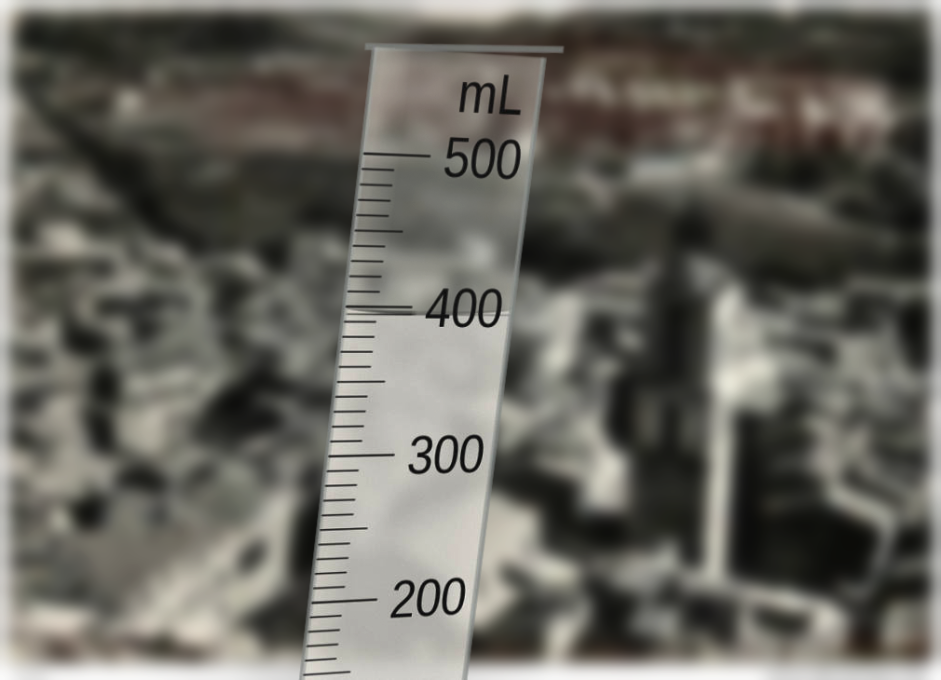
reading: mL 395
